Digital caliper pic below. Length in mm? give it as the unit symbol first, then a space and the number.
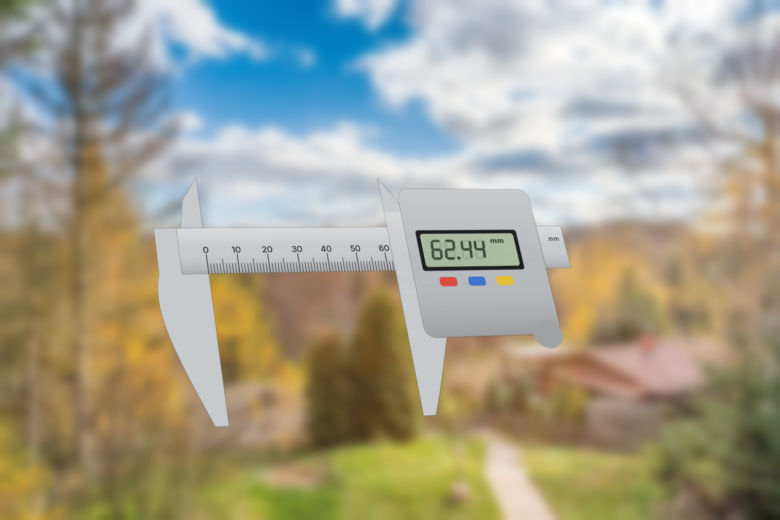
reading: mm 62.44
